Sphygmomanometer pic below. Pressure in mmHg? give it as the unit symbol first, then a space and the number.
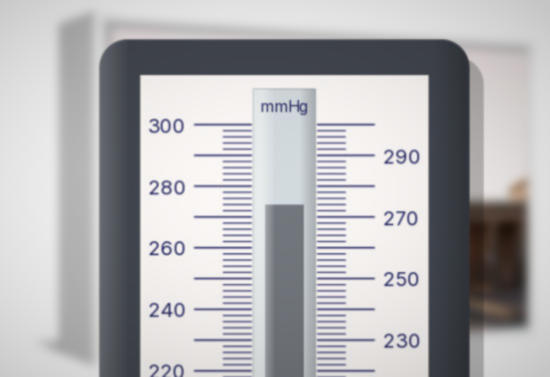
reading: mmHg 274
